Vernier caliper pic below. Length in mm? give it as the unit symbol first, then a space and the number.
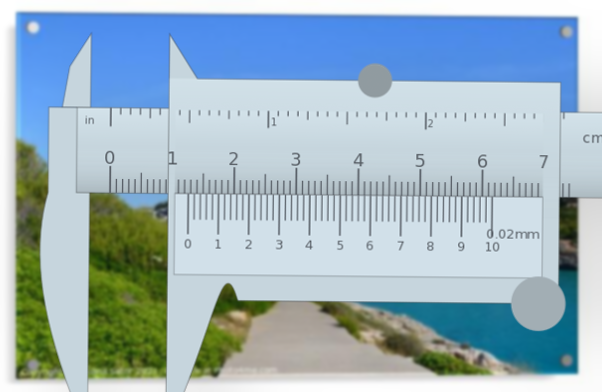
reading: mm 12.6
